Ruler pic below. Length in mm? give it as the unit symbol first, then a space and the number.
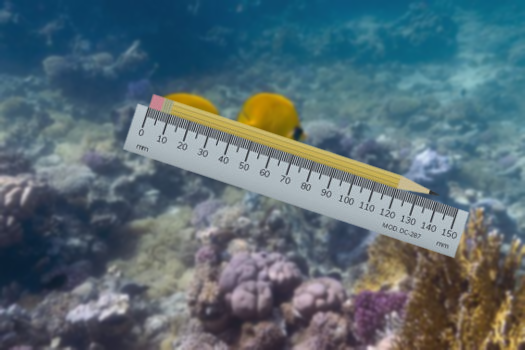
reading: mm 140
